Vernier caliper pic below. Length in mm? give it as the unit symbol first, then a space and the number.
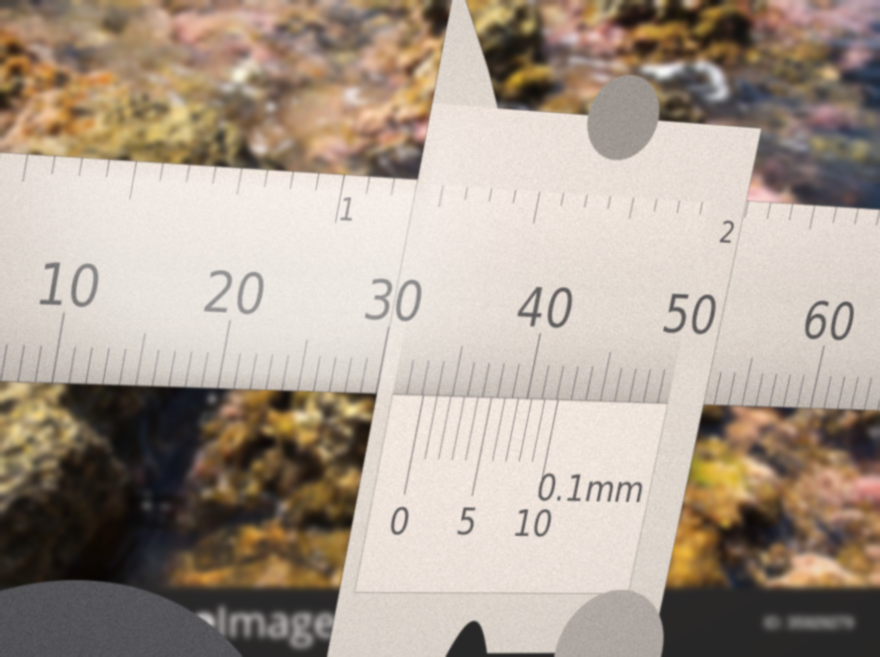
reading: mm 33.1
